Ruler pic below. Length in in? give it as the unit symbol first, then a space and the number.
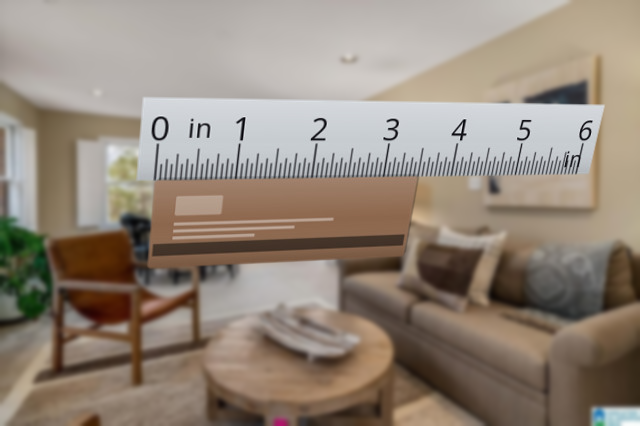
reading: in 3.5
